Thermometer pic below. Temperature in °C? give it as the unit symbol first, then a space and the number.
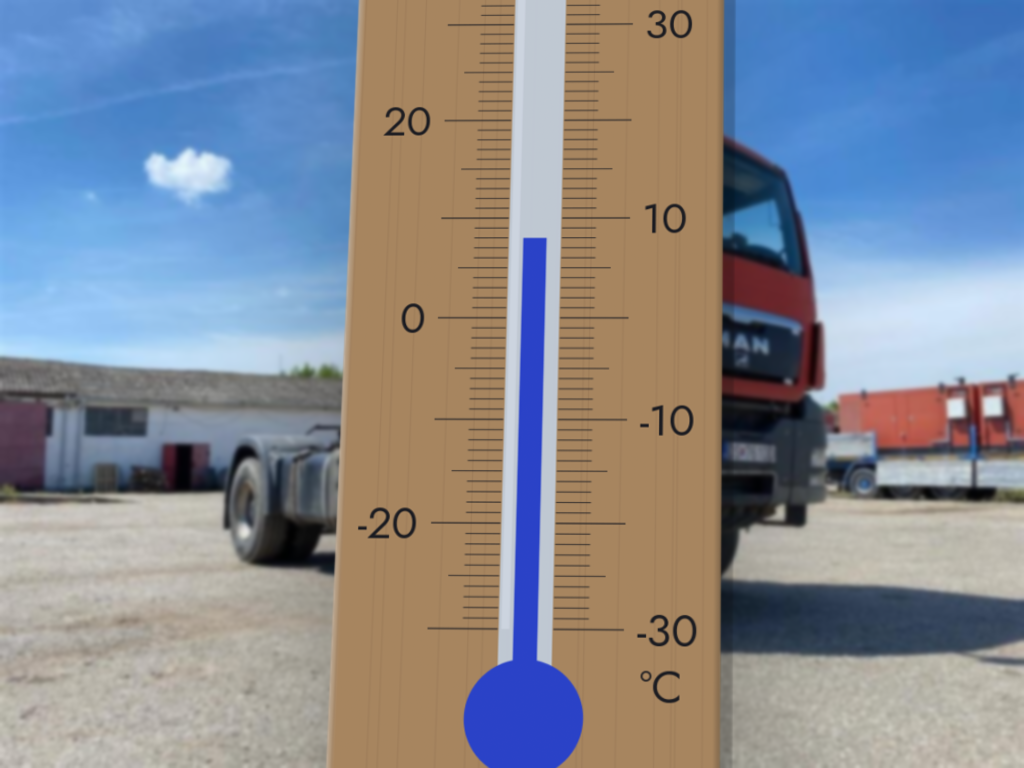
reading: °C 8
